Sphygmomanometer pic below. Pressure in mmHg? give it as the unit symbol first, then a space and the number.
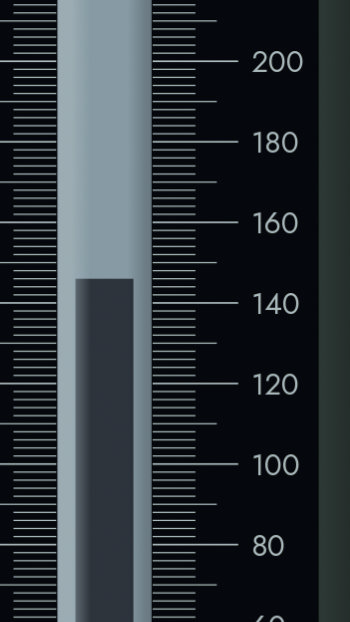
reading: mmHg 146
